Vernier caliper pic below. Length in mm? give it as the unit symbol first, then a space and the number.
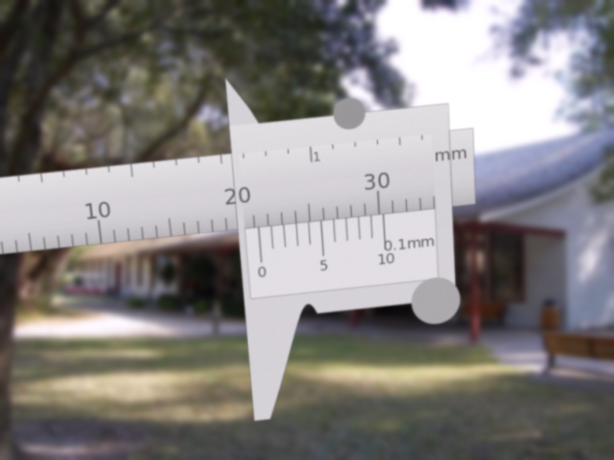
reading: mm 21.3
